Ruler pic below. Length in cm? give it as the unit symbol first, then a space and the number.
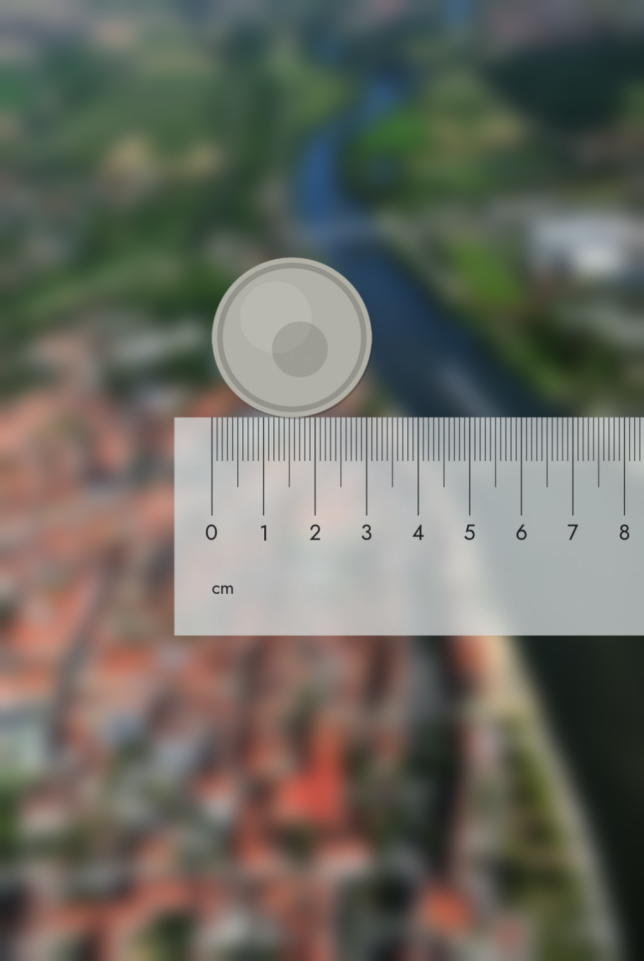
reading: cm 3.1
